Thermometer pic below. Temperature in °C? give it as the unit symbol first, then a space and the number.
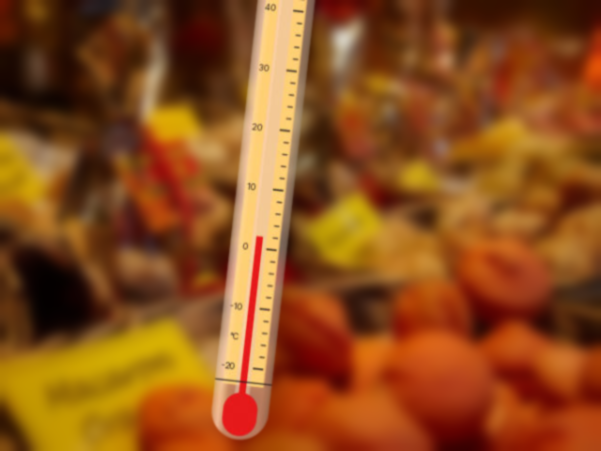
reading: °C 2
